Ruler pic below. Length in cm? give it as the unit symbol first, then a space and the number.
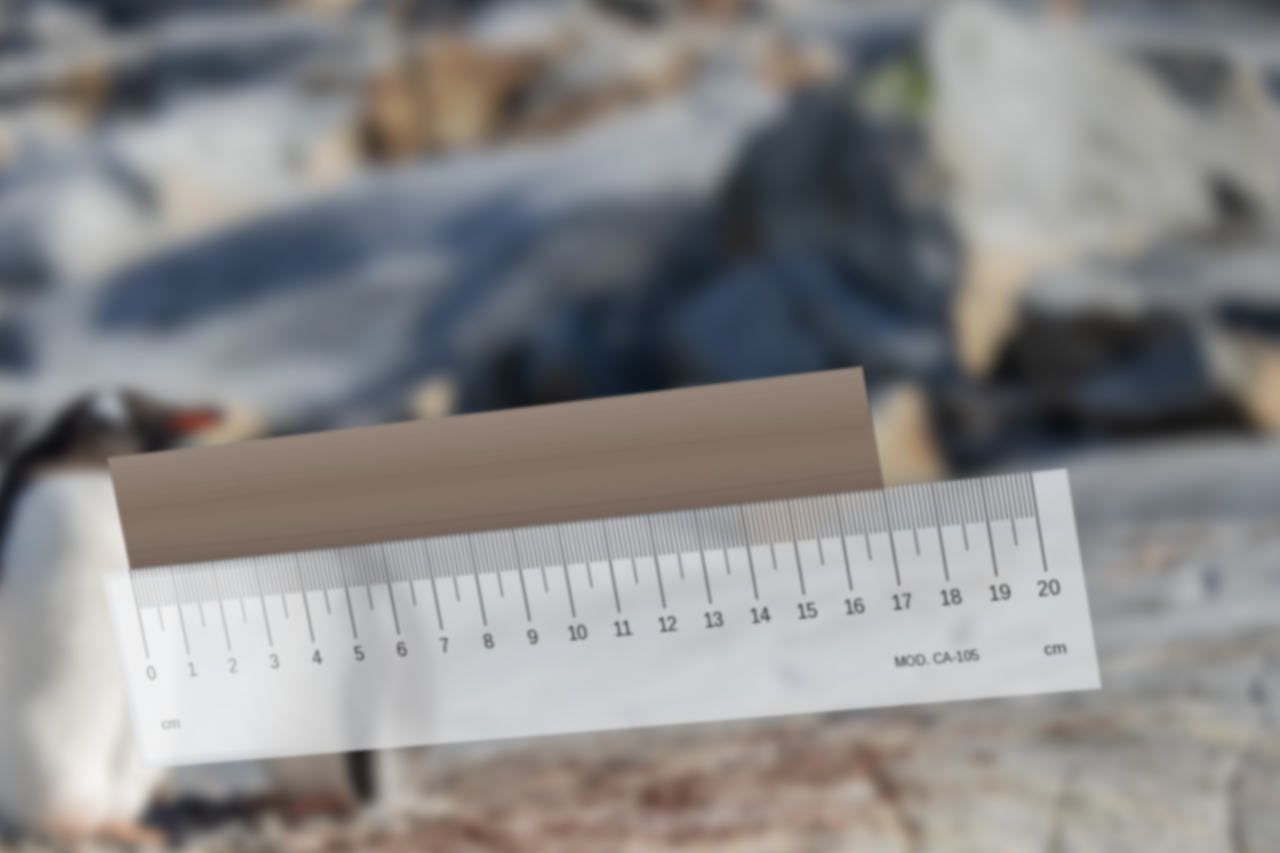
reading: cm 17
